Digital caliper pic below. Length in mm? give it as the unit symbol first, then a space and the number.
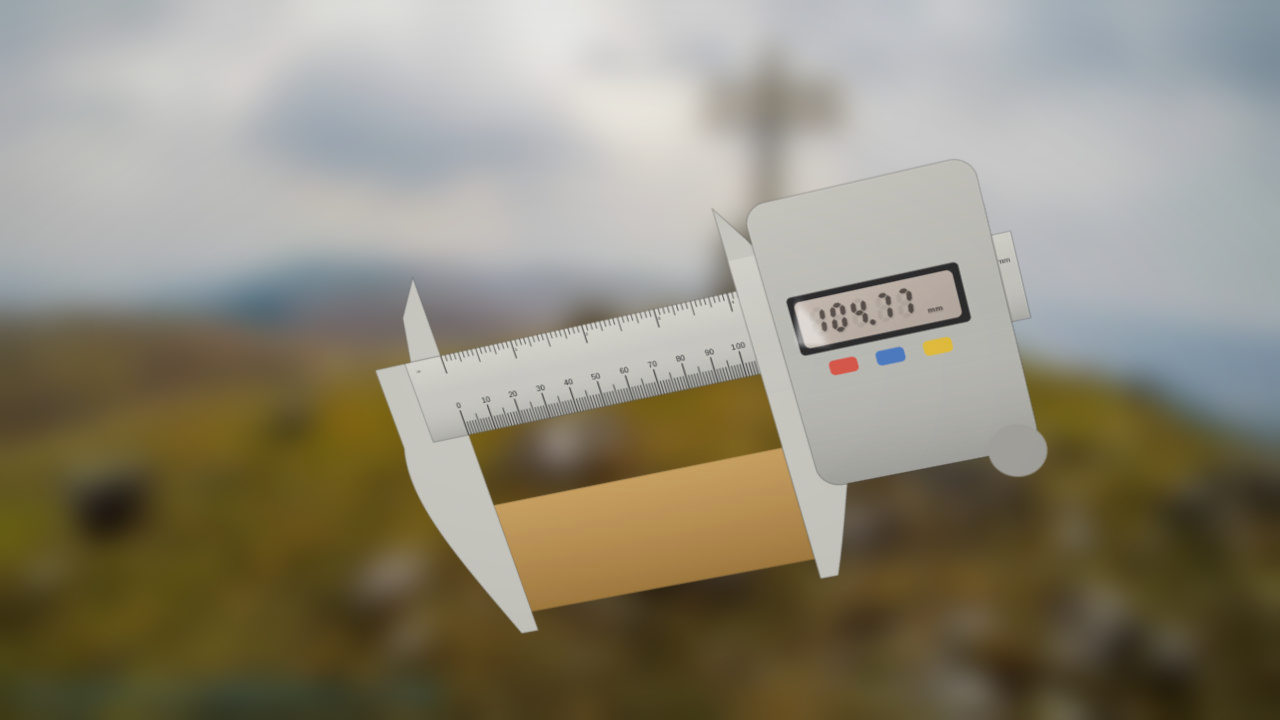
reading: mm 104.77
